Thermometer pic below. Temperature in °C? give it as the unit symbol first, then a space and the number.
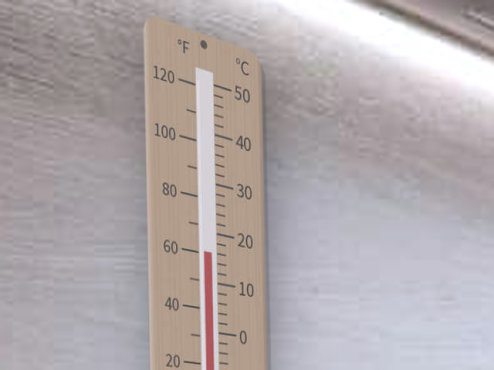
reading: °C 16
